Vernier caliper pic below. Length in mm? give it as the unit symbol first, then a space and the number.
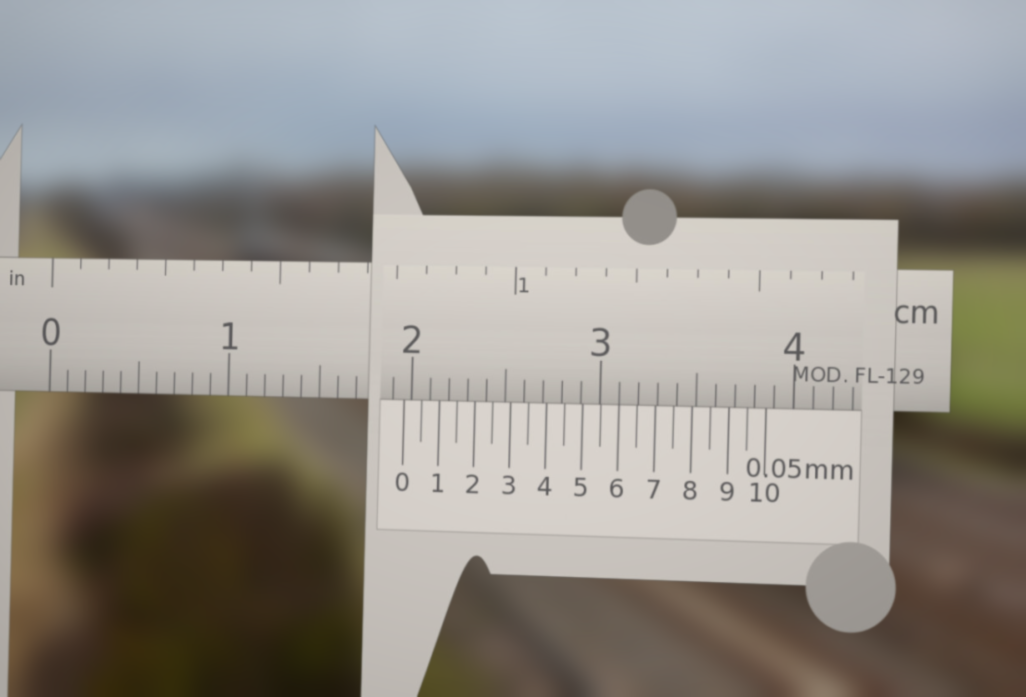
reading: mm 19.6
